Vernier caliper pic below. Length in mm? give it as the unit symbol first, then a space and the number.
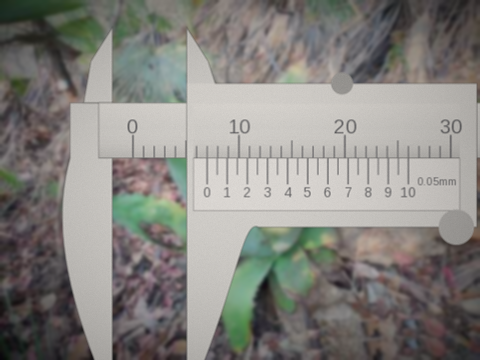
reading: mm 7.0
